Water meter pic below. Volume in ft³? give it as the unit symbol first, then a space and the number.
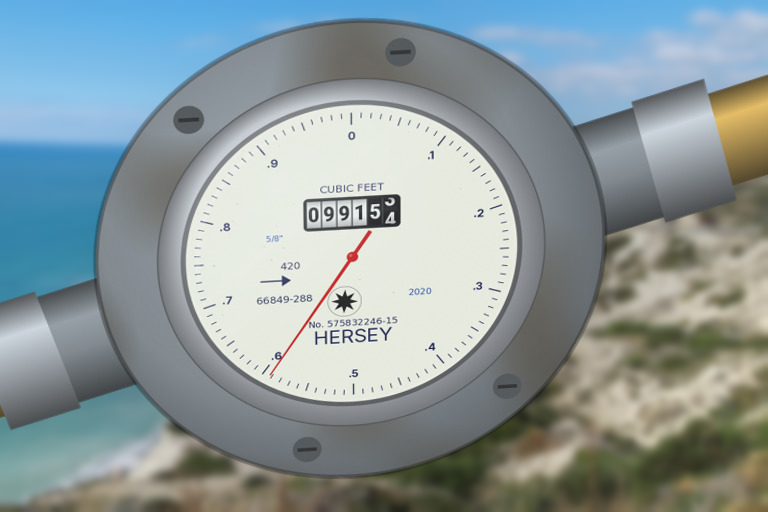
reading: ft³ 99153.59
